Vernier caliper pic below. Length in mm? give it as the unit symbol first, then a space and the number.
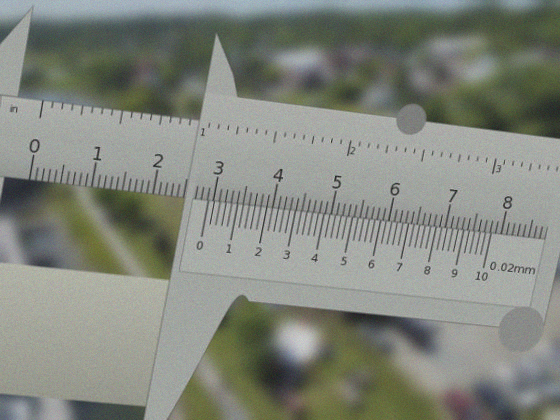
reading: mm 29.2
